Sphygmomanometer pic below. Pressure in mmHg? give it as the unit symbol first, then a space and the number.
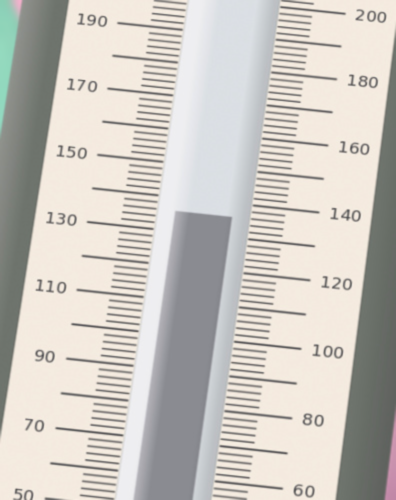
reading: mmHg 136
